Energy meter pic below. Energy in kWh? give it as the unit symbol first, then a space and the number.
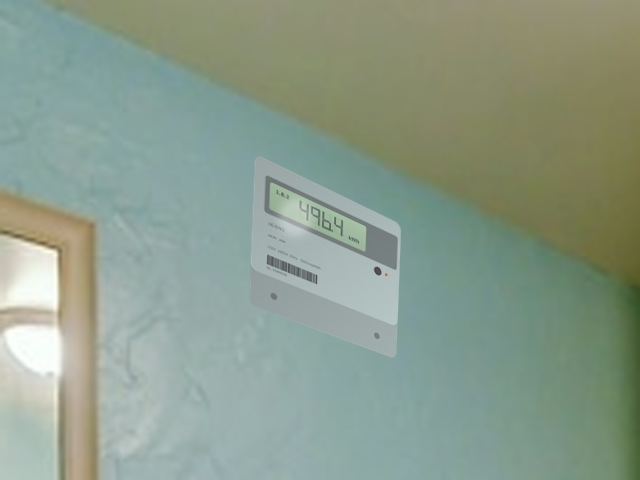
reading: kWh 496.4
